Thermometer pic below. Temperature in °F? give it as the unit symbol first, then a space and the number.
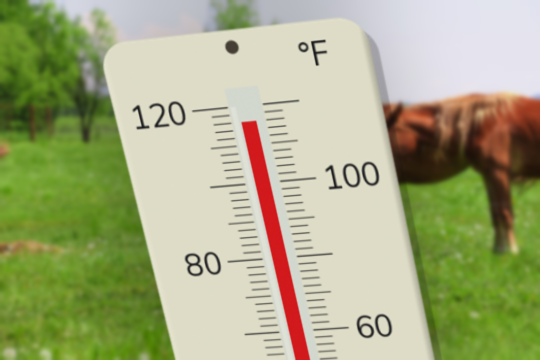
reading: °F 116
